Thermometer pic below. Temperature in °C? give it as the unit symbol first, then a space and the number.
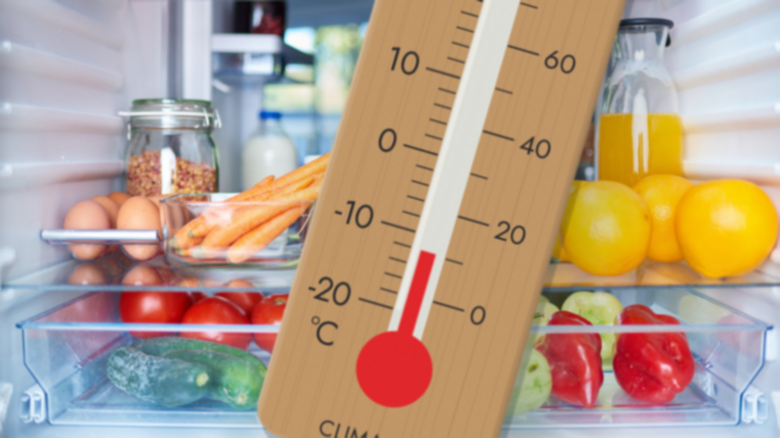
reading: °C -12
